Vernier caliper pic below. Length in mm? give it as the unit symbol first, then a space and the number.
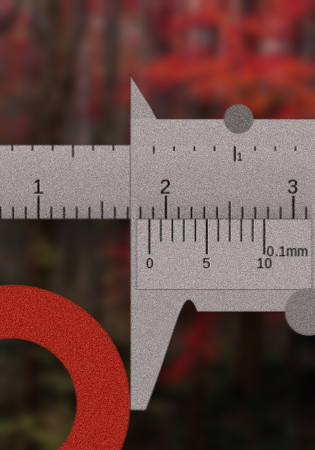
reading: mm 18.7
